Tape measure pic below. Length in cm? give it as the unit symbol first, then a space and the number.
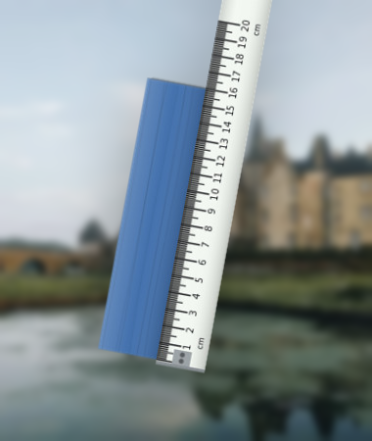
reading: cm 16
